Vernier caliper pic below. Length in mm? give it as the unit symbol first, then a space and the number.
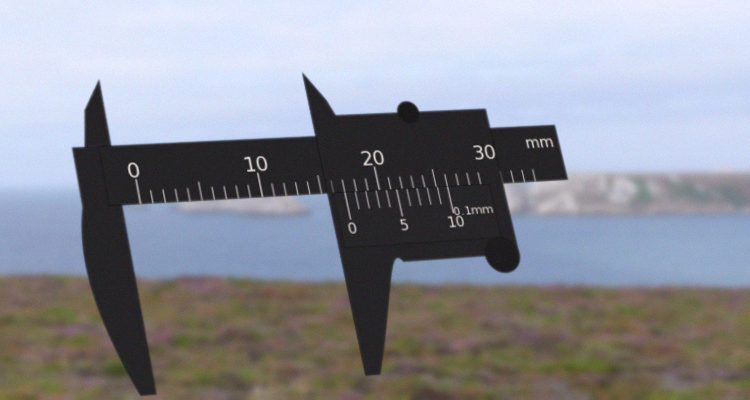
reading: mm 17.0
